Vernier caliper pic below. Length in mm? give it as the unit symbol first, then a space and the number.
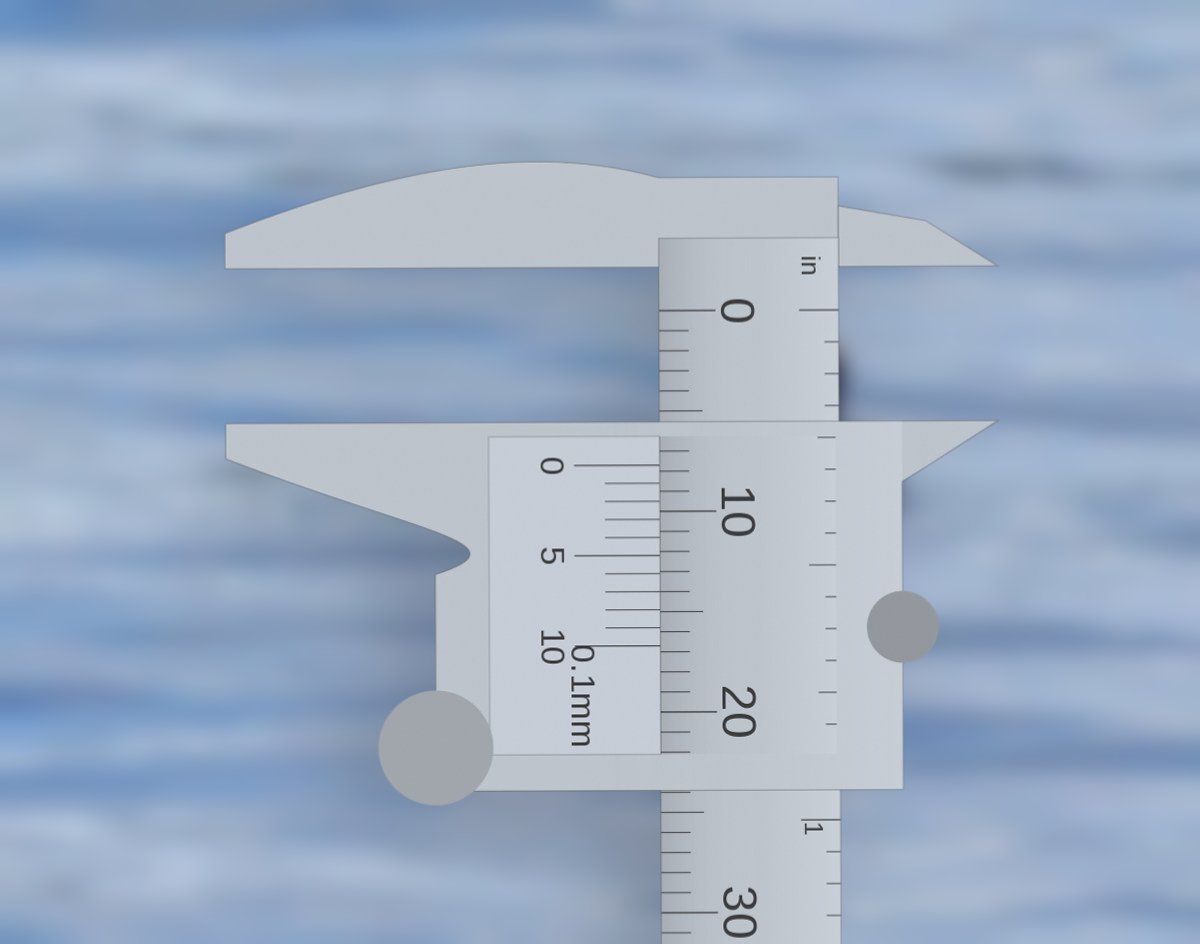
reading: mm 7.7
